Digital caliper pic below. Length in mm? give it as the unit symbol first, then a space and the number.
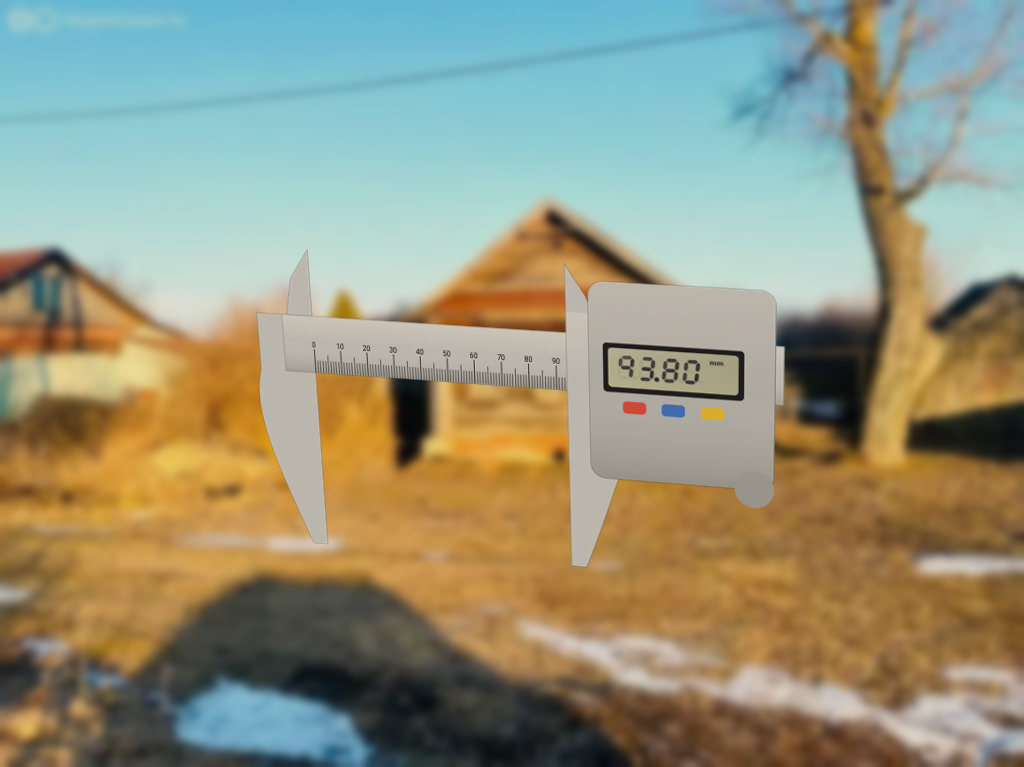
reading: mm 93.80
